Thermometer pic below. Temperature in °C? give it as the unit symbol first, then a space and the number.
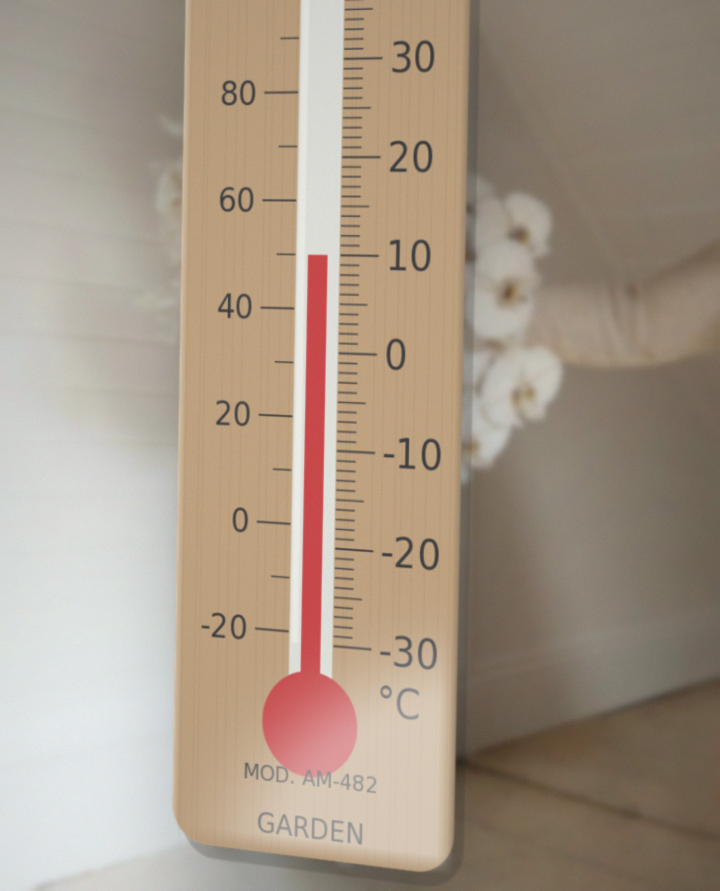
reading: °C 10
